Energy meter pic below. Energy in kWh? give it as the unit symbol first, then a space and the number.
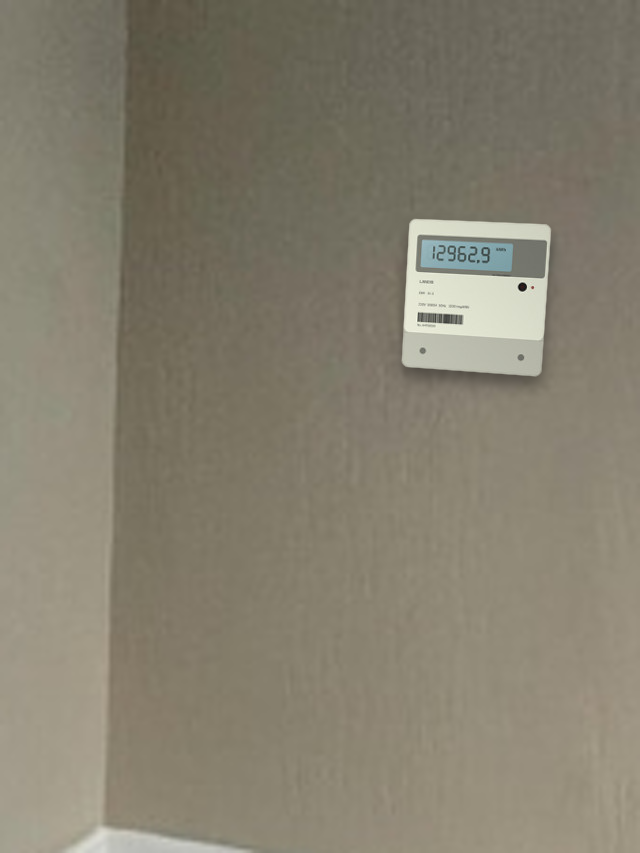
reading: kWh 12962.9
